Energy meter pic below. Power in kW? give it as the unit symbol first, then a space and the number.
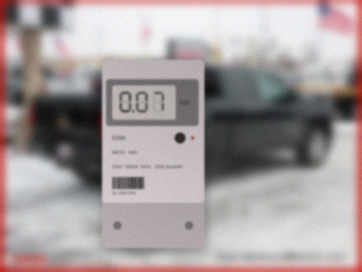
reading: kW 0.07
